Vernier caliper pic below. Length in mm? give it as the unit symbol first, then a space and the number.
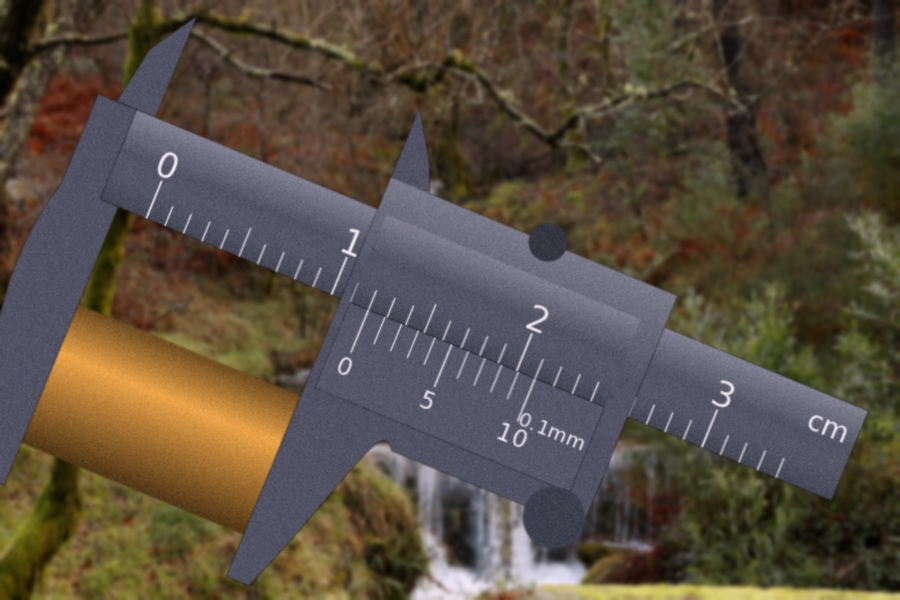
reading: mm 12.0
